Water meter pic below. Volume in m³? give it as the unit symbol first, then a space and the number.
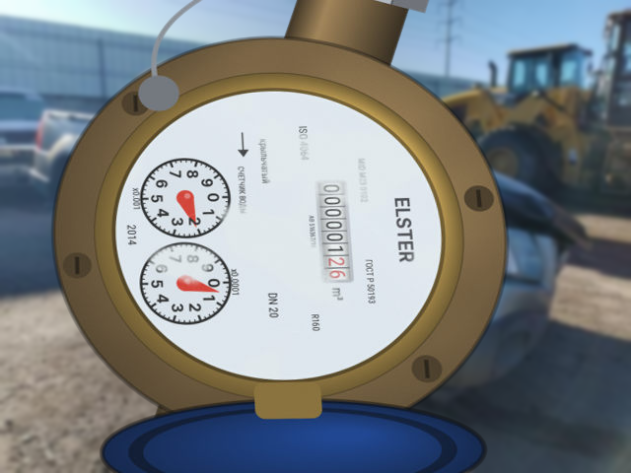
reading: m³ 1.2620
